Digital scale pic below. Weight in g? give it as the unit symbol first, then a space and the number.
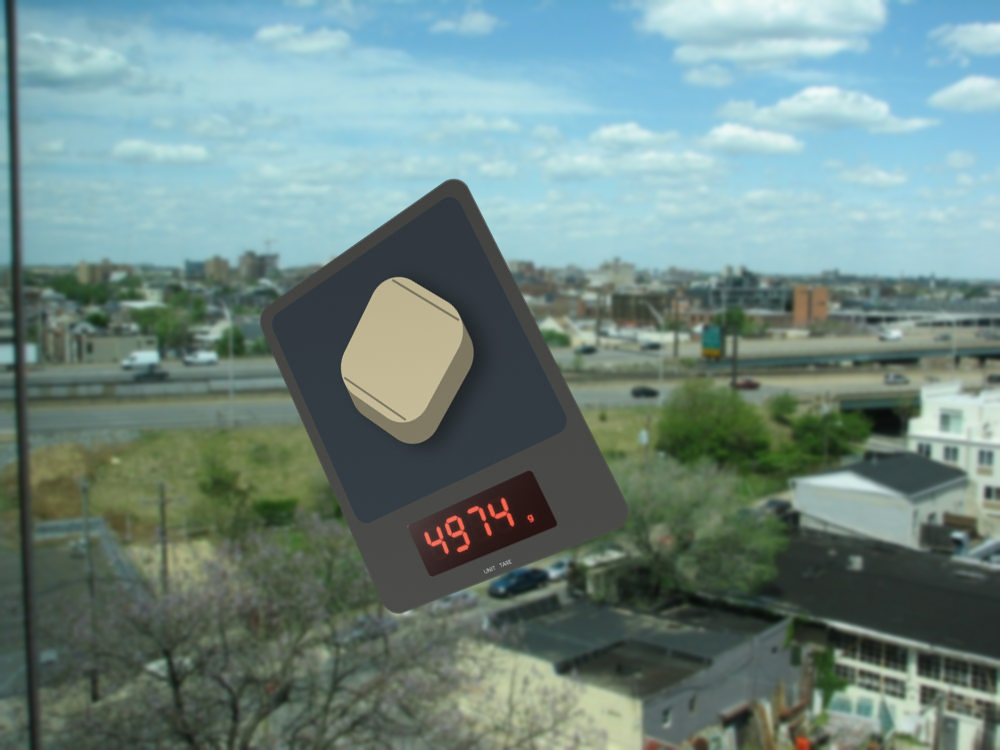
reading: g 4974
